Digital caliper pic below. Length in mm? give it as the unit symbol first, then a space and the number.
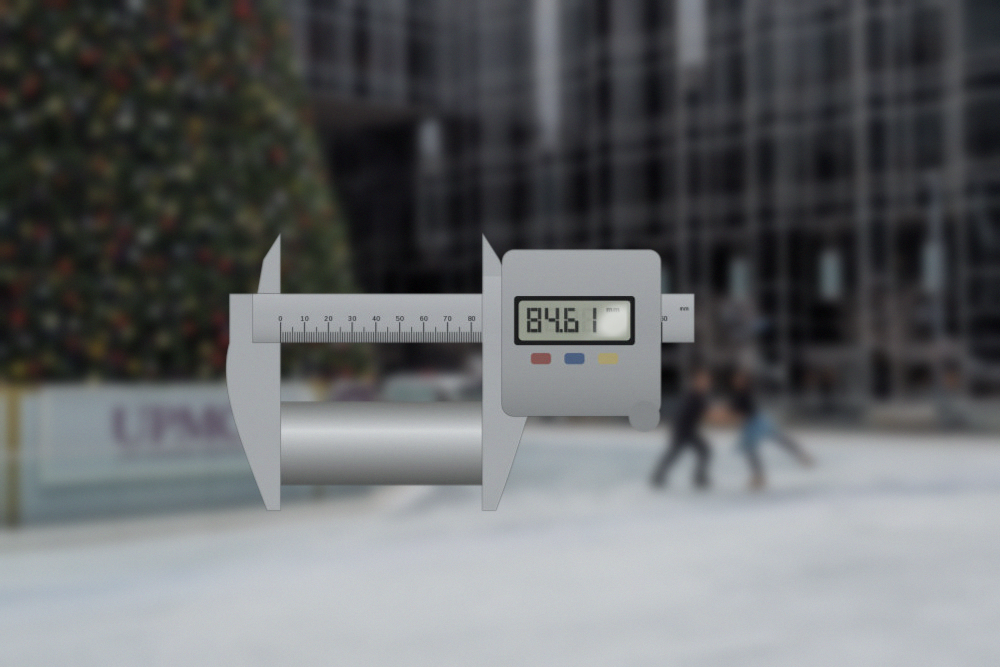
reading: mm 84.61
